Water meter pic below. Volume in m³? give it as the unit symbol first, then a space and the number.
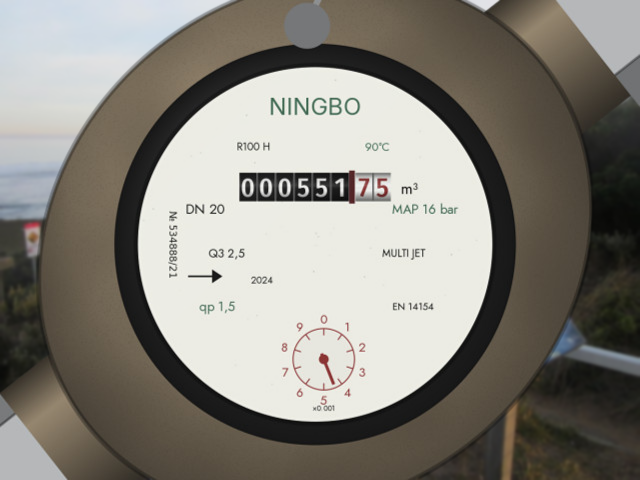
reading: m³ 551.754
